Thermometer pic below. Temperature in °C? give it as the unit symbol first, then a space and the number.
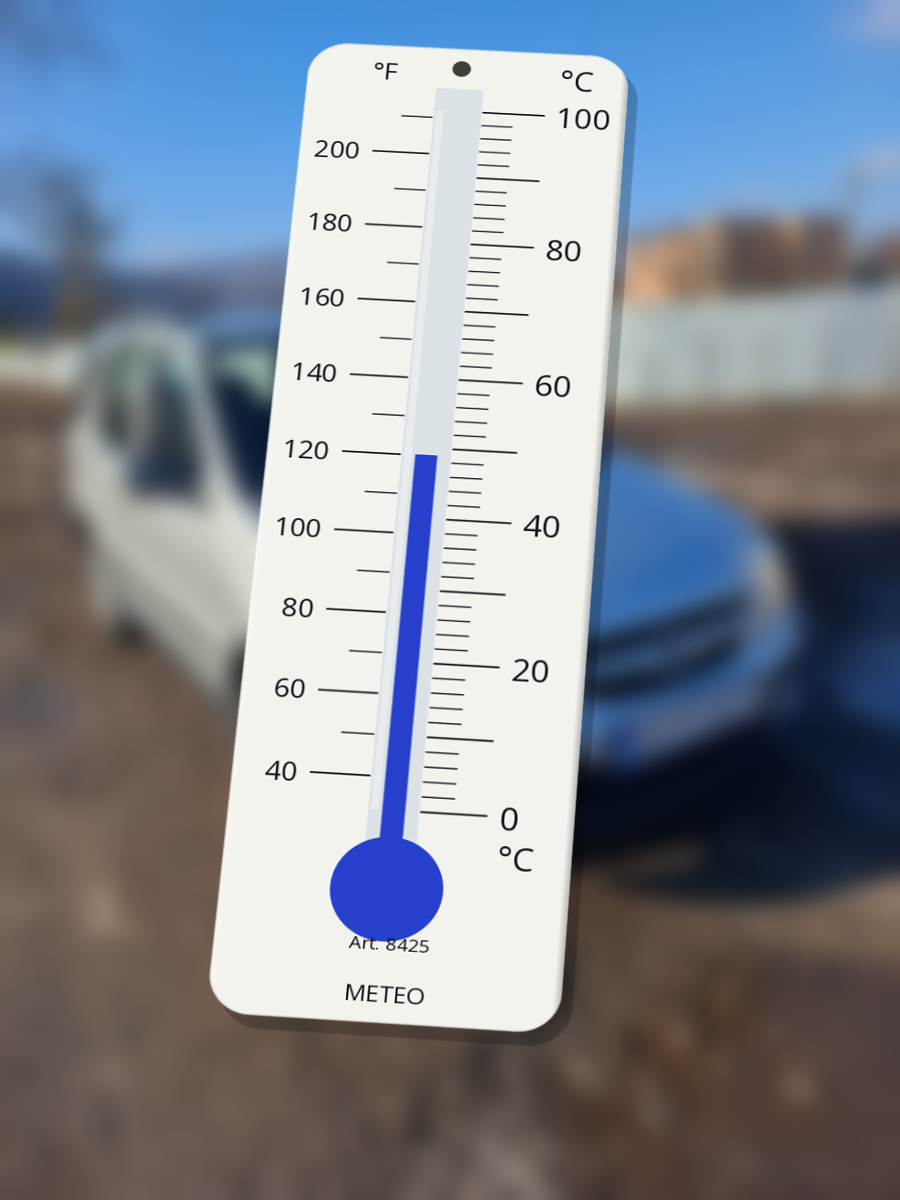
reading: °C 49
